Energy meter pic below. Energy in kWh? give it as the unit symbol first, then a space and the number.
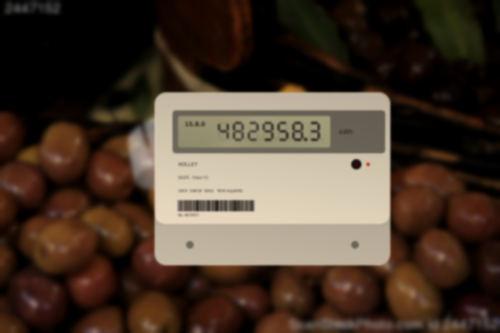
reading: kWh 482958.3
